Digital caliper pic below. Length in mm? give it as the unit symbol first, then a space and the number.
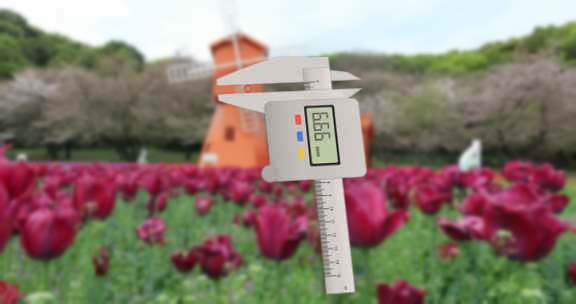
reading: mm 6.66
